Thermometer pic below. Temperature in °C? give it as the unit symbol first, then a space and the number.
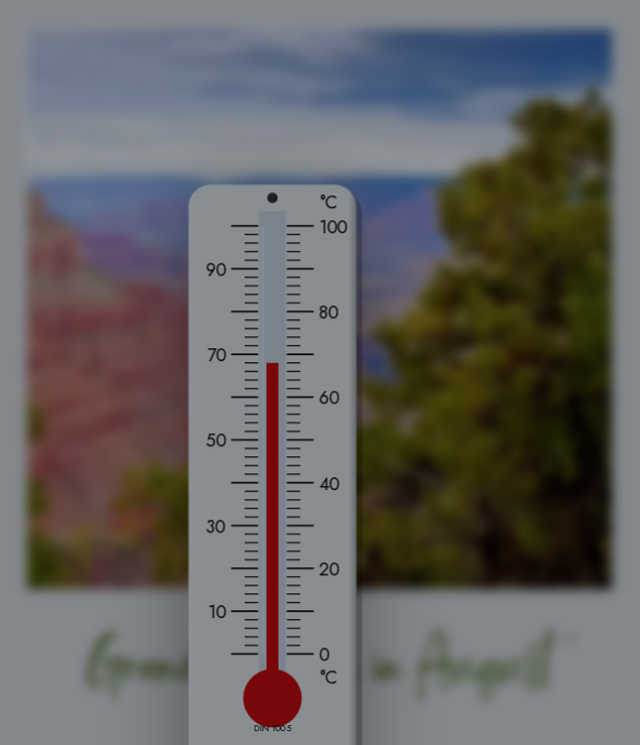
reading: °C 68
